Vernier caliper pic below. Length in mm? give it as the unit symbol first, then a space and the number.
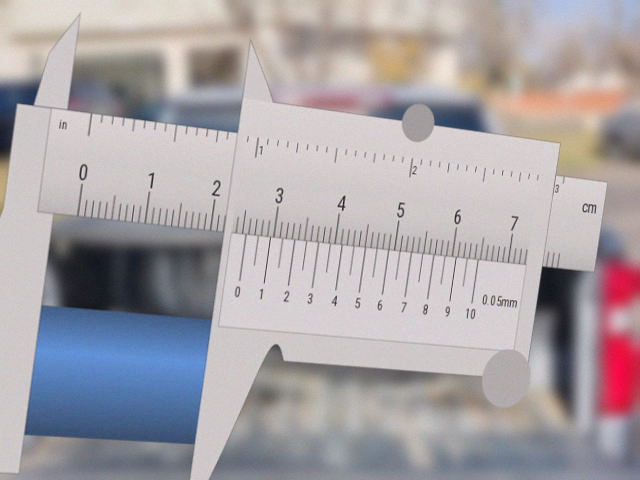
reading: mm 25.6
